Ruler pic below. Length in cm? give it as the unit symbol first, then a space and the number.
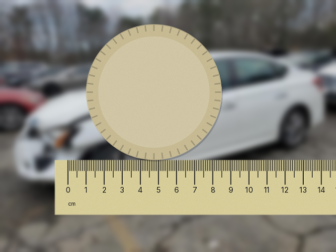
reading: cm 7.5
